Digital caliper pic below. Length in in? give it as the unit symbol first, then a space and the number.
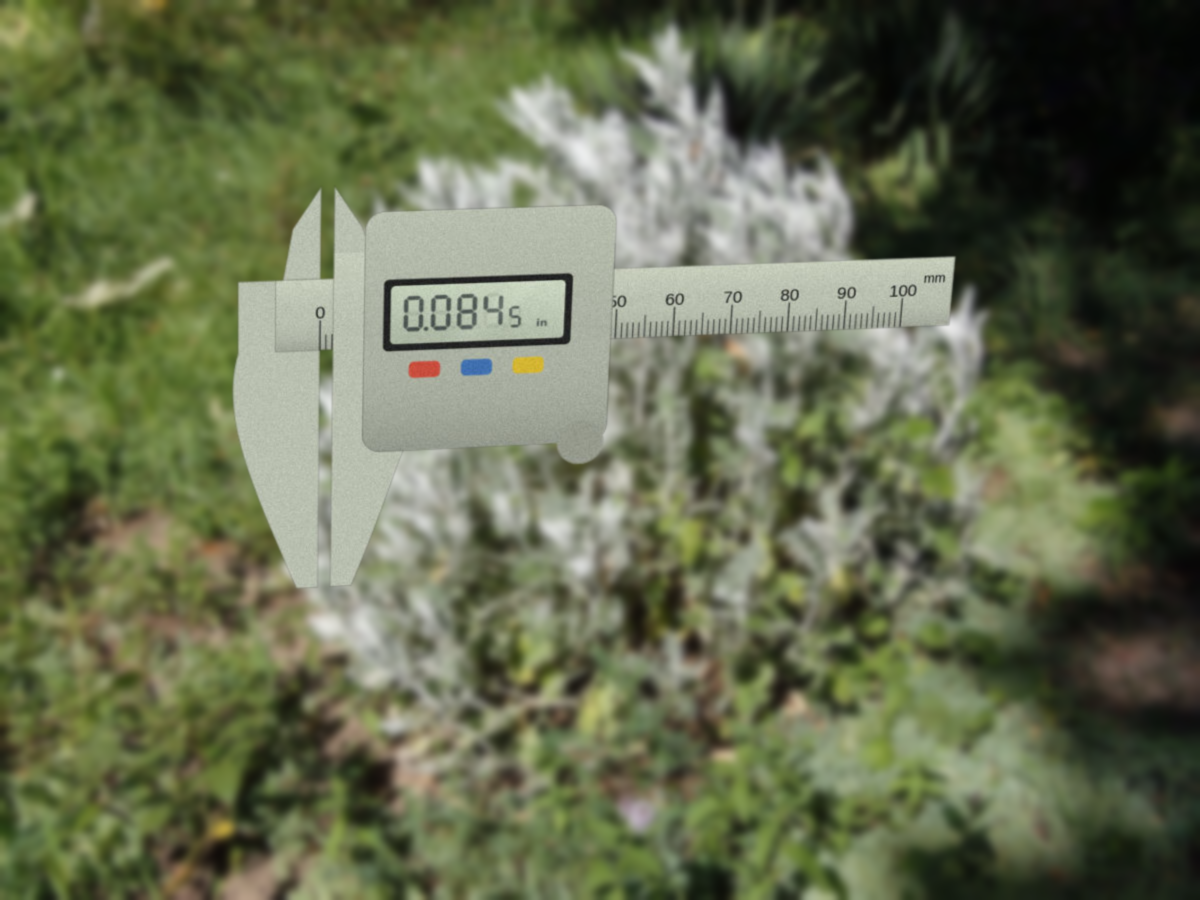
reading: in 0.0845
